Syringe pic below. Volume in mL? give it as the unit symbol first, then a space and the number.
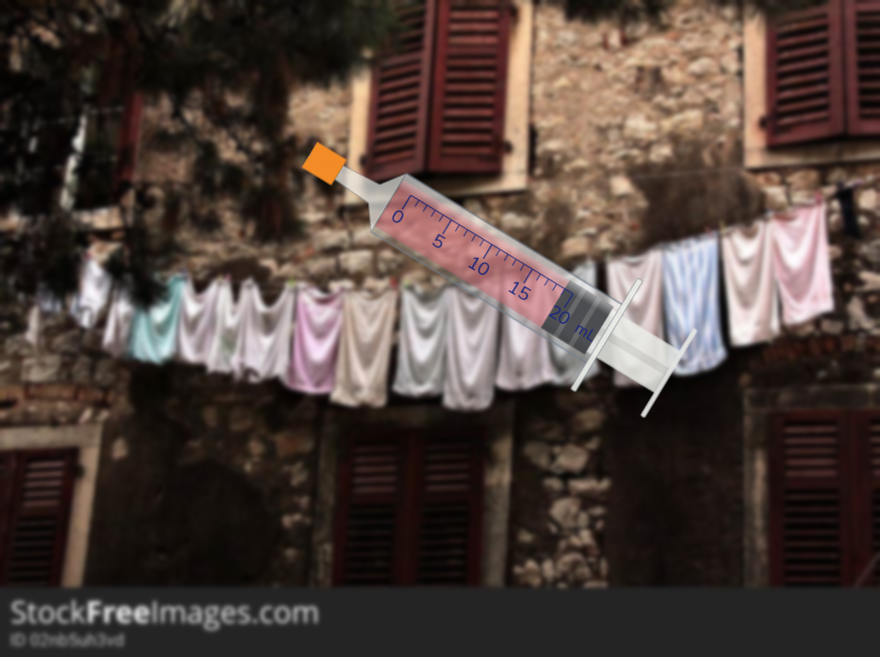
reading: mL 19
